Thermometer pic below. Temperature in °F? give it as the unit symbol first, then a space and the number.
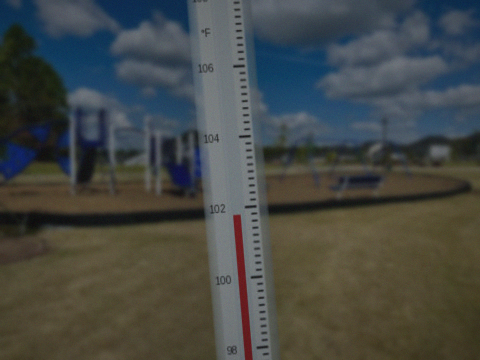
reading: °F 101.8
